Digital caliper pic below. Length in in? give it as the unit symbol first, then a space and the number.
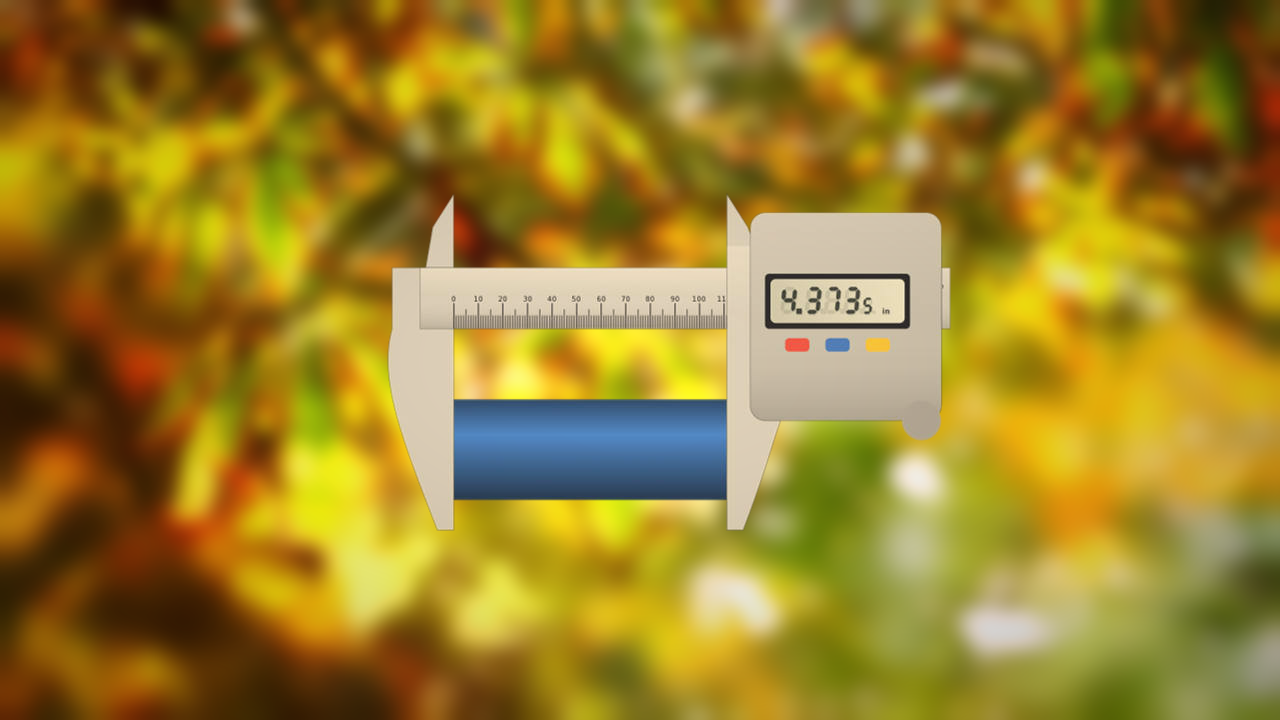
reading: in 4.3735
